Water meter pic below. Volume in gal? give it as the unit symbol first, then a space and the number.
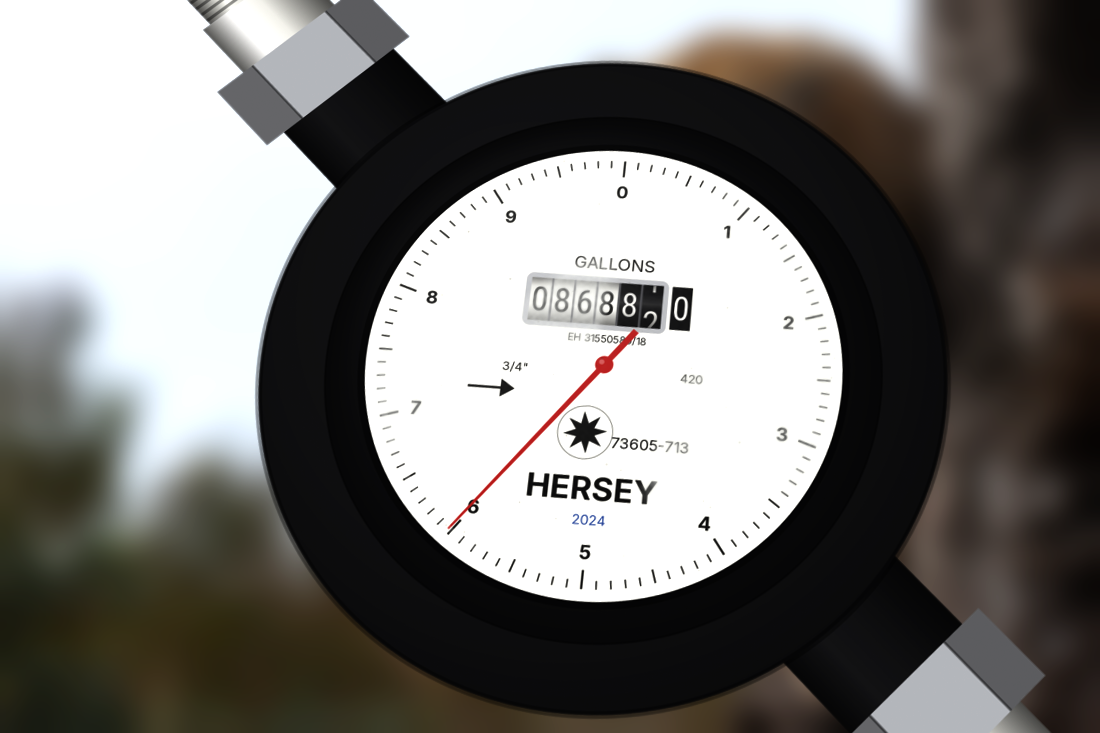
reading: gal 868816.0
